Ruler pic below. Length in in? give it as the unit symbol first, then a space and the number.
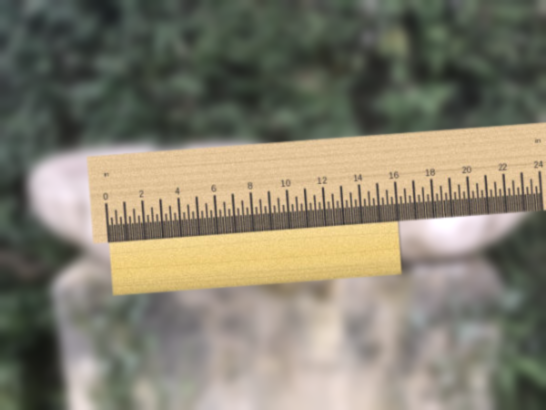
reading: in 16
